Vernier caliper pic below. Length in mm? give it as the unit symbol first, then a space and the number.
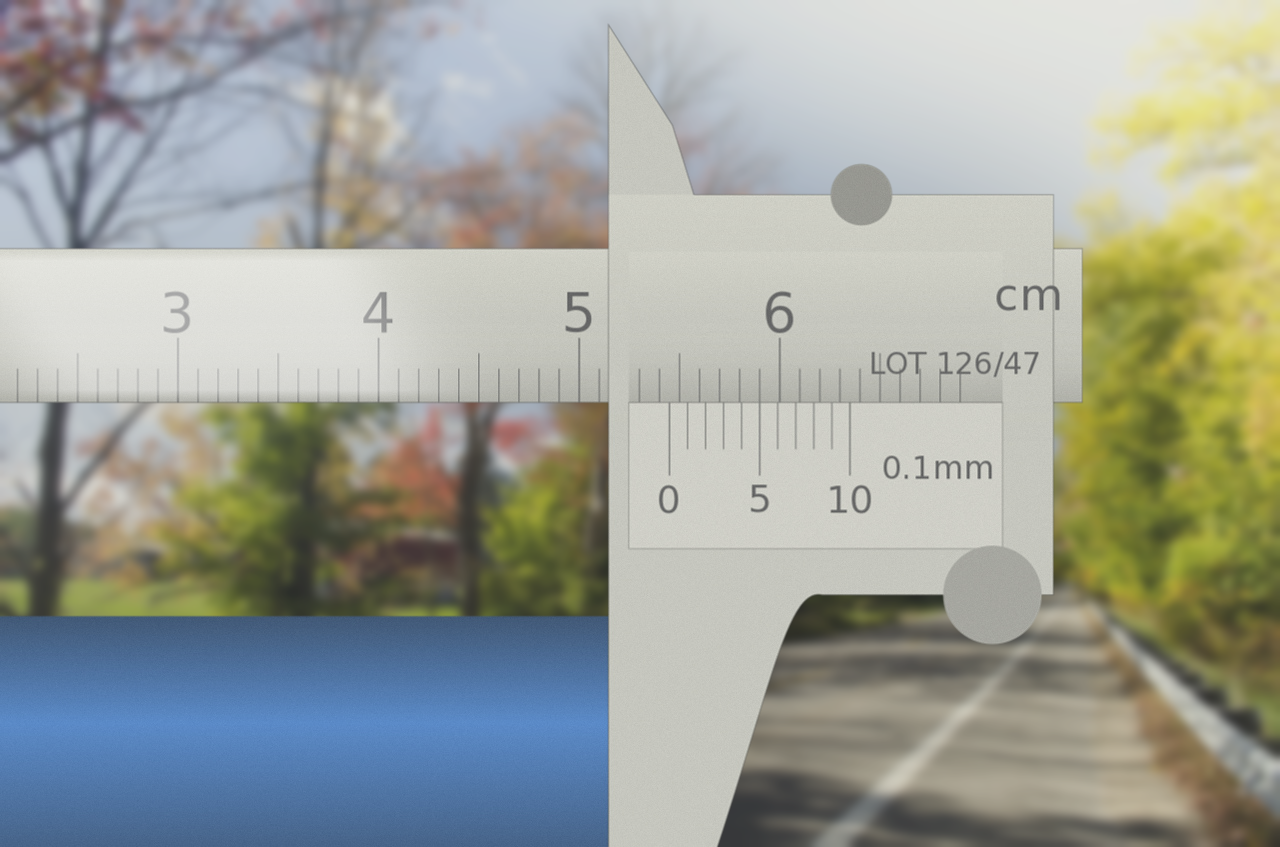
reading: mm 54.5
